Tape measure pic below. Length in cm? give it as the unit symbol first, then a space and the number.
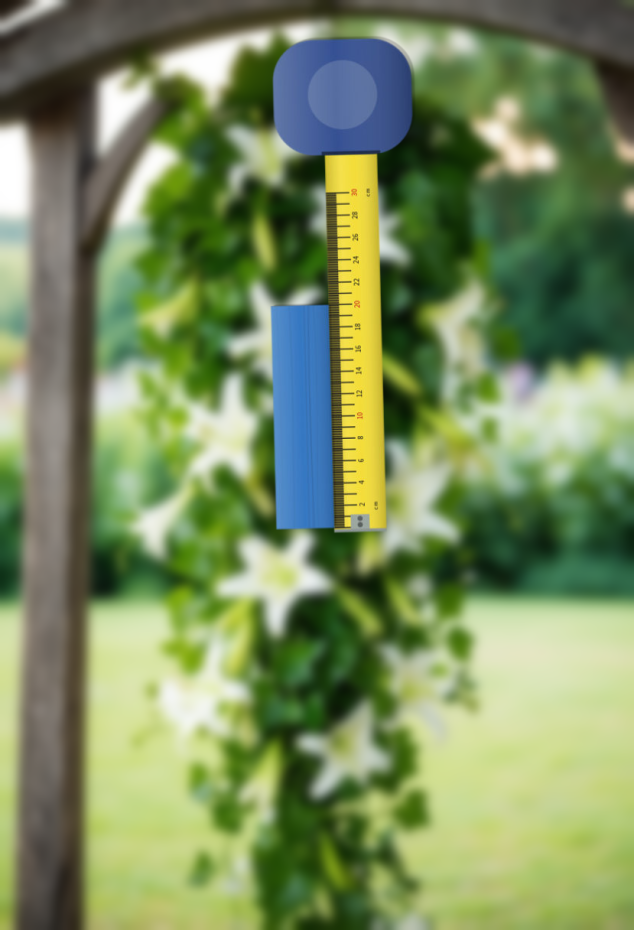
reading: cm 20
